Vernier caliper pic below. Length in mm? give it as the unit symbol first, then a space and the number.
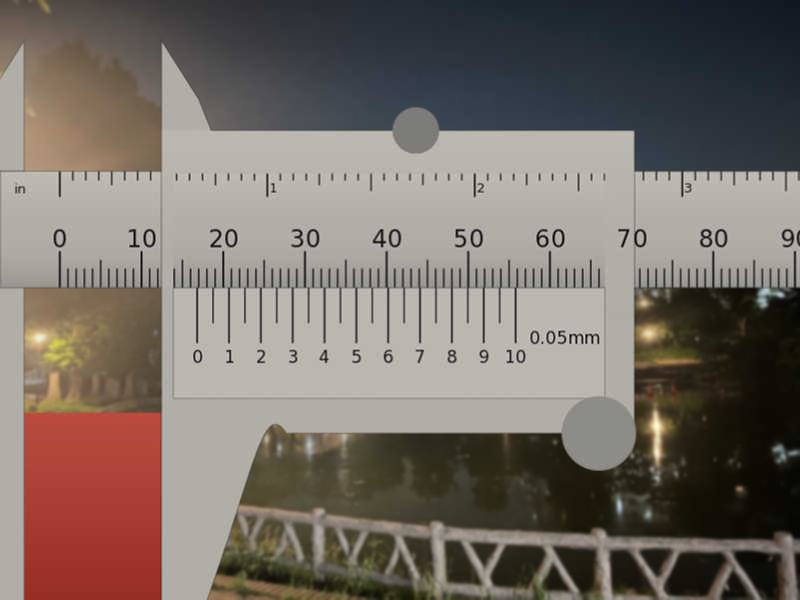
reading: mm 16.8
